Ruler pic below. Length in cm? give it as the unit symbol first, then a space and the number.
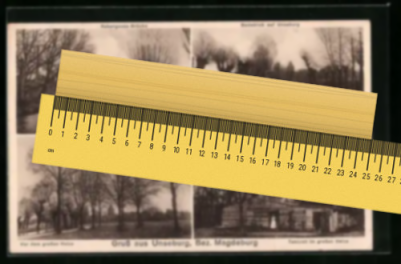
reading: cm 25
